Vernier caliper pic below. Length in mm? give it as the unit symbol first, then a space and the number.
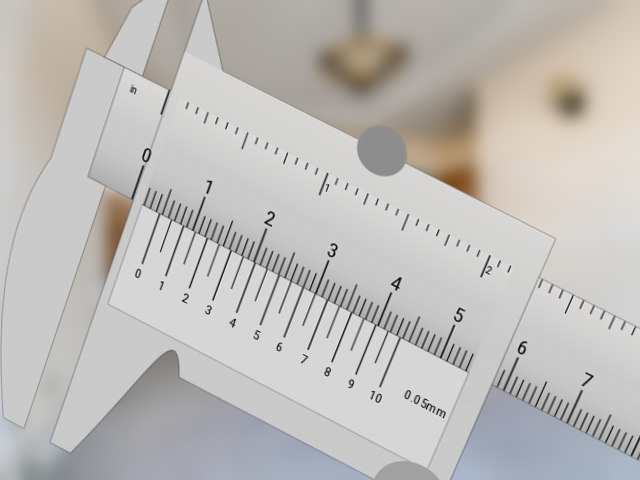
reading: mm 4.6
